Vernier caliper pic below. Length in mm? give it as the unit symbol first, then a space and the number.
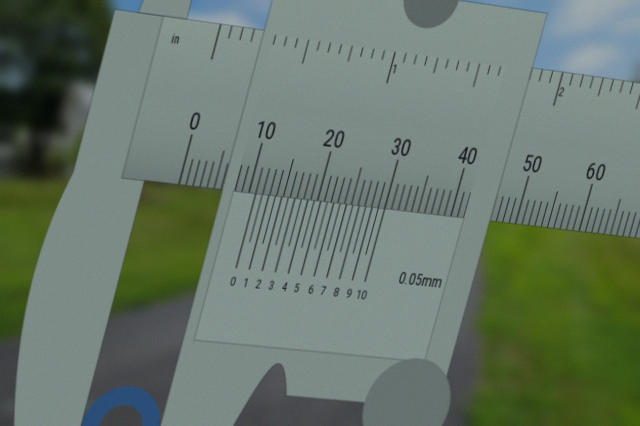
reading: mm 11.0
